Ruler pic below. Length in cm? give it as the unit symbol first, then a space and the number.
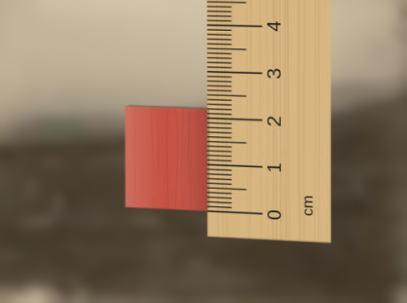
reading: cm 2.2
